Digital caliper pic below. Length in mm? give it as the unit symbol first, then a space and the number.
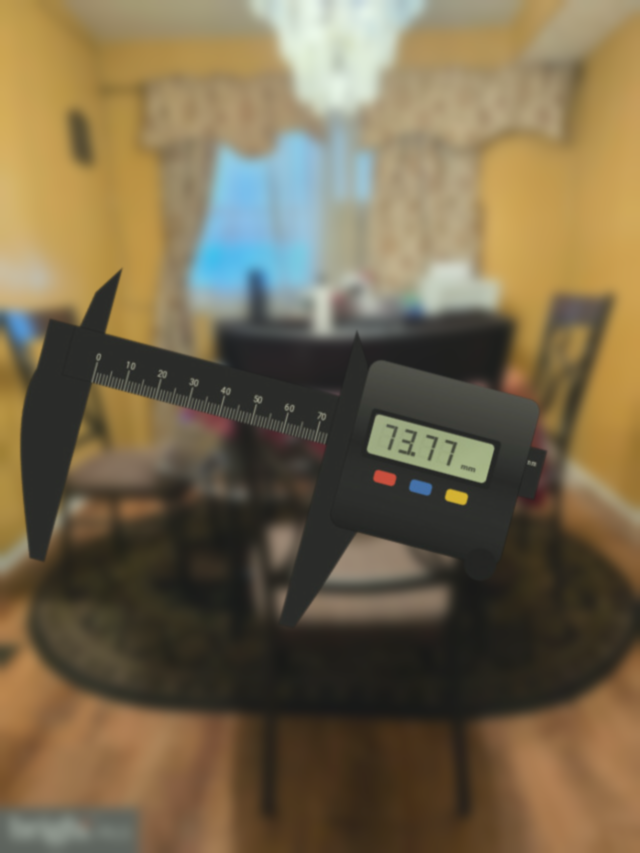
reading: mm 73.77
